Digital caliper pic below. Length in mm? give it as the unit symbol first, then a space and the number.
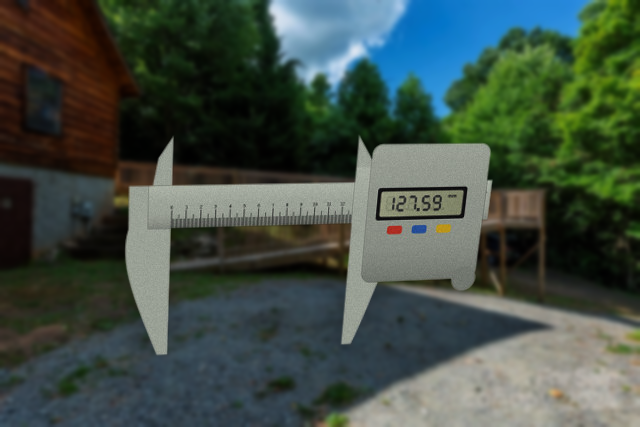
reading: mm 127.59
